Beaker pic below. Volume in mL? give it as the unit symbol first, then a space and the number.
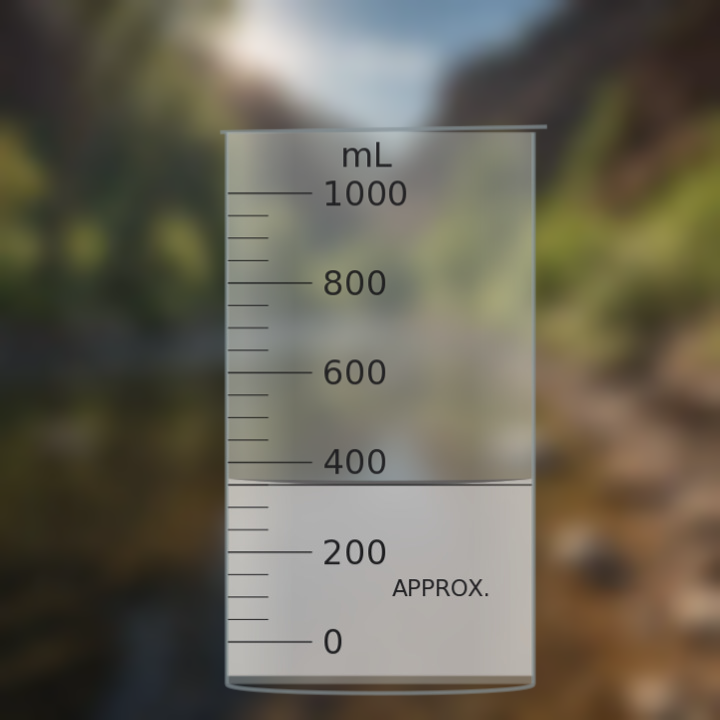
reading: mL 350
